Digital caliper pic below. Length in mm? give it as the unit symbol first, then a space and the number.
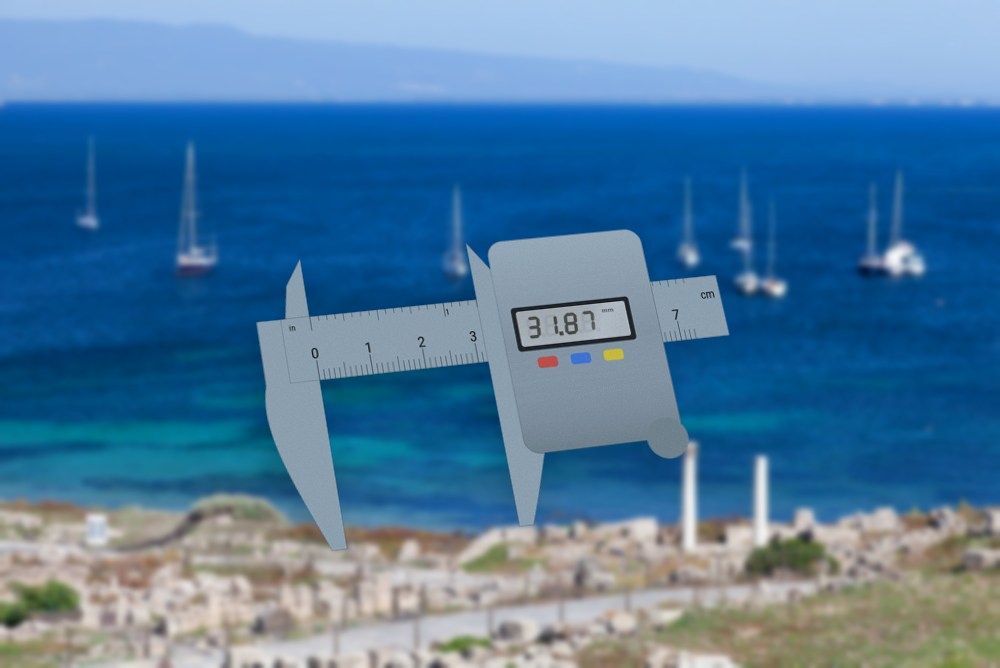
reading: mm 31.87
